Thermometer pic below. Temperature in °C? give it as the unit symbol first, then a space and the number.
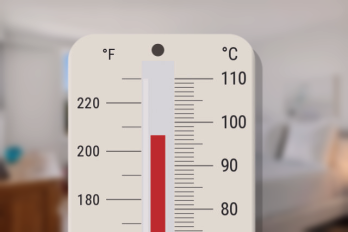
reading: °C 97
